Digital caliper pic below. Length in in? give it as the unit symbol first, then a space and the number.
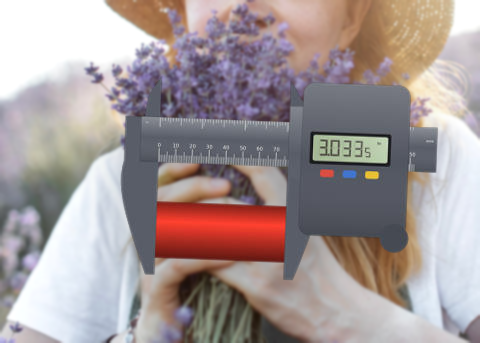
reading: in 3.0335
